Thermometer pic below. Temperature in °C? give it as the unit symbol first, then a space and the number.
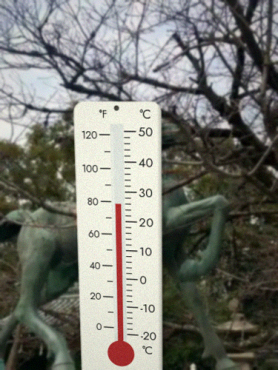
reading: °C 26
